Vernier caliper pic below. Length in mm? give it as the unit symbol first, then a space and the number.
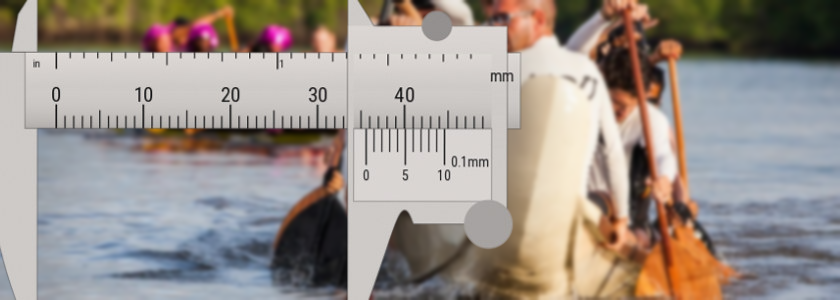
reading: mm 35.6
